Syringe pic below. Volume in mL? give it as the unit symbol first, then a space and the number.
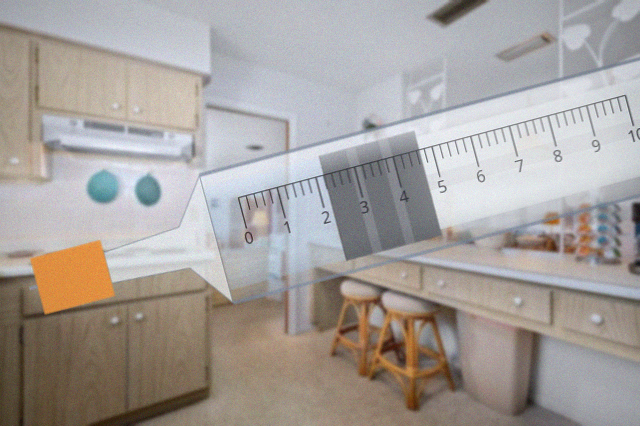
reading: mL 2.2
